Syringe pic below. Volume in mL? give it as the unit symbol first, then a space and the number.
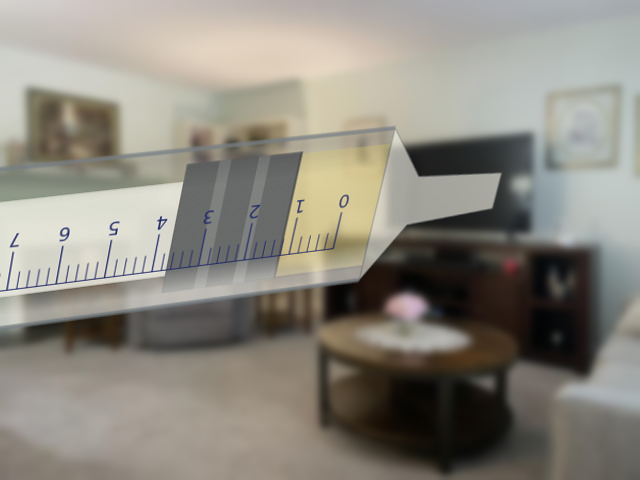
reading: mL 1.2
